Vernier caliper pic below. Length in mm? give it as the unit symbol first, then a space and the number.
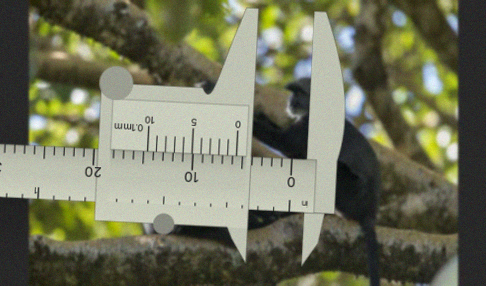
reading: mm 5.6
